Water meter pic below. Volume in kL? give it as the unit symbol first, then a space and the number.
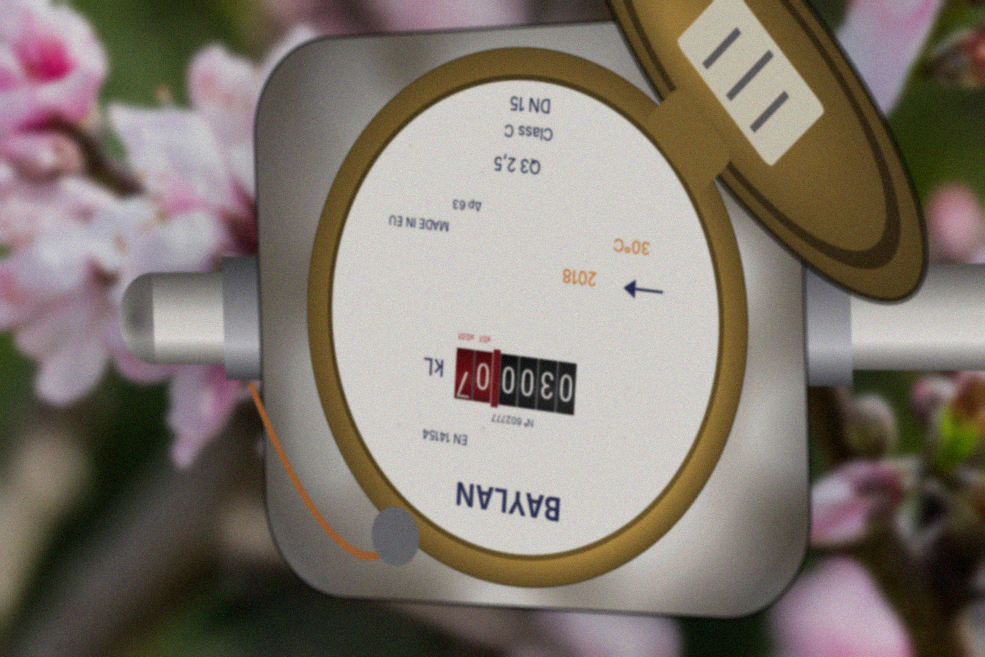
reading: kL 300.07
